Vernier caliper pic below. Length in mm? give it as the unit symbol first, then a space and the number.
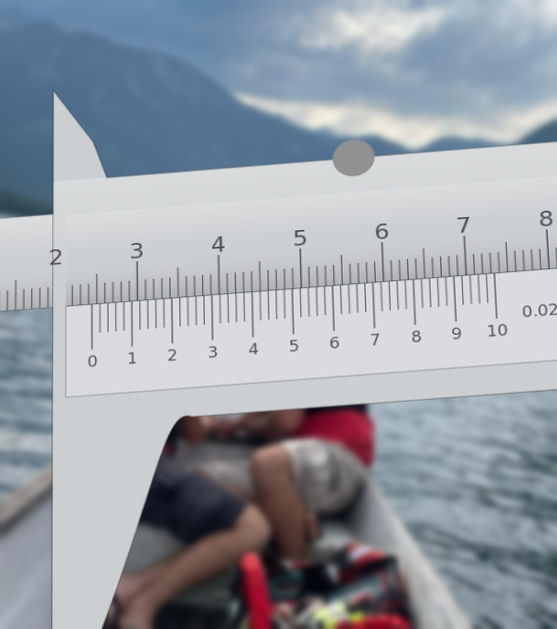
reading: mm 24.4
